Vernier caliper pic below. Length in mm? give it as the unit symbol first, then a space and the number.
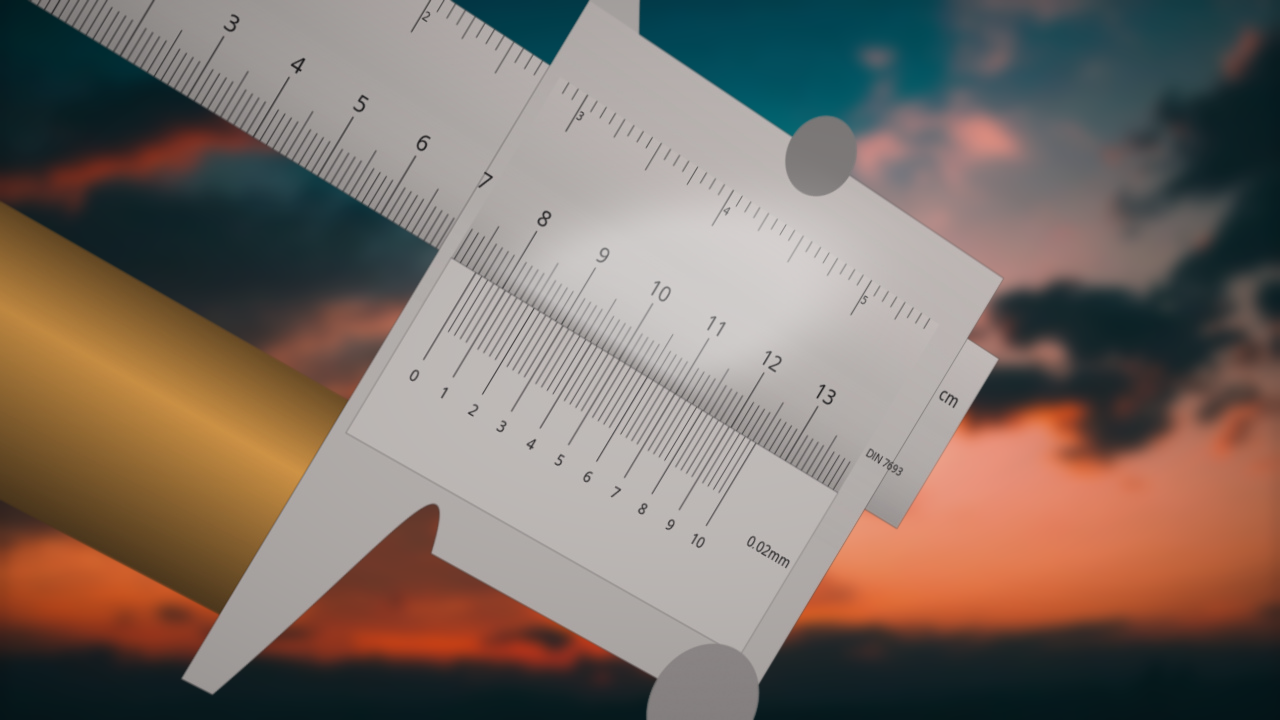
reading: mm 75.6
